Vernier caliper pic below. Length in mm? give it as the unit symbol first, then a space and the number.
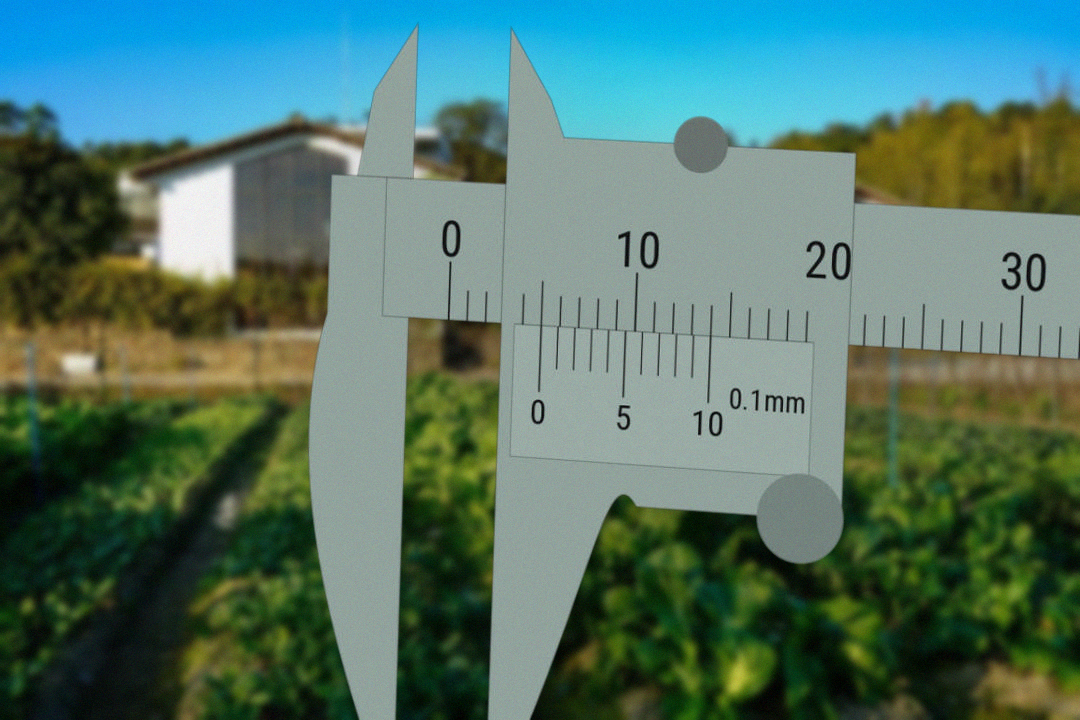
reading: mm 5.0
